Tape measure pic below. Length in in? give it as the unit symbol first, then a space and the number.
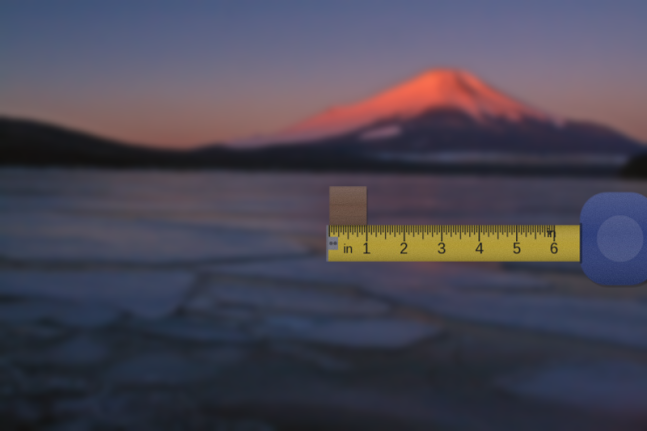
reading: in 1
